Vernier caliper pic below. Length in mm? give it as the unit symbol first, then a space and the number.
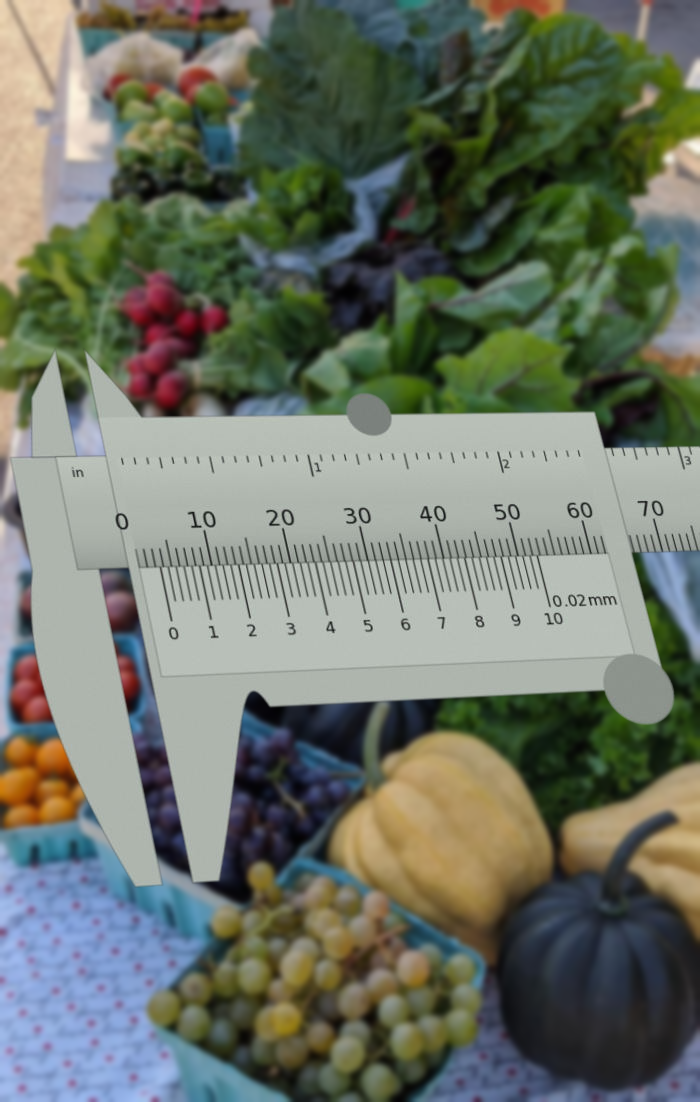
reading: mm 3.6
